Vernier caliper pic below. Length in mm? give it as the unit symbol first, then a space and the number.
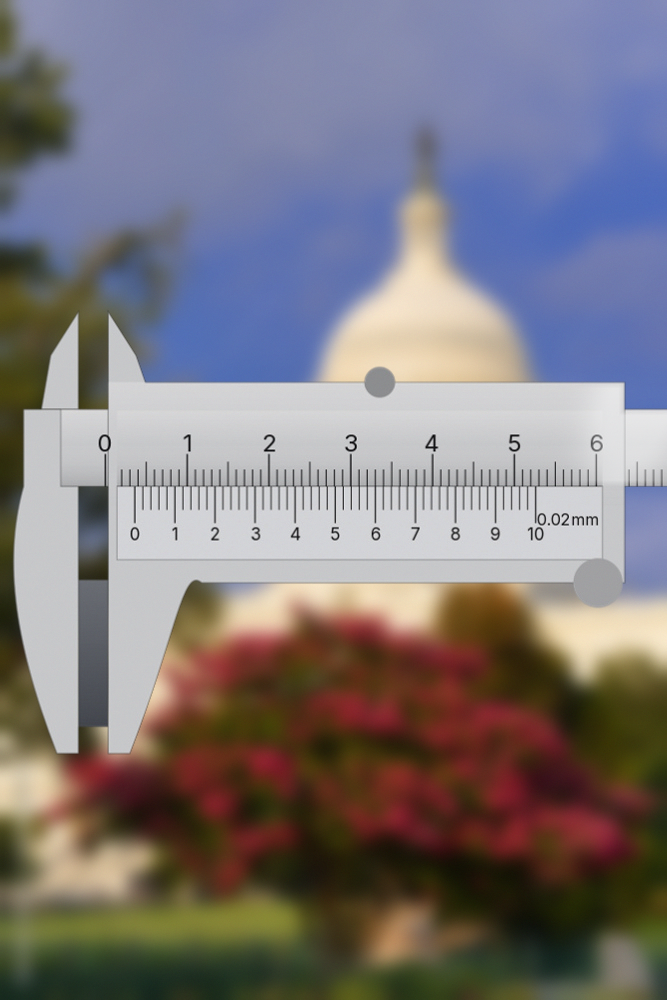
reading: mm 3.6
